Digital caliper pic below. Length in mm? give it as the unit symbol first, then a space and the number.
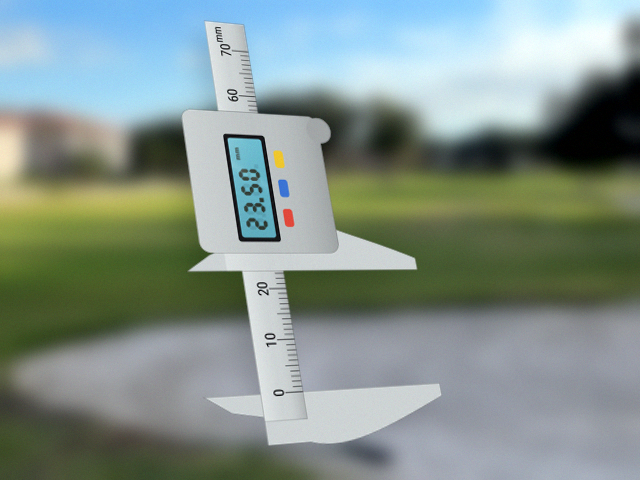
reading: mm 23.50
